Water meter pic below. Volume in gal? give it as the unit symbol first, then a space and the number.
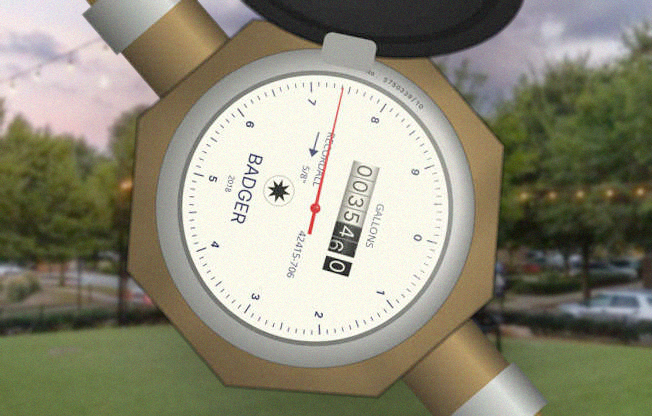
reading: gal 35457.4
